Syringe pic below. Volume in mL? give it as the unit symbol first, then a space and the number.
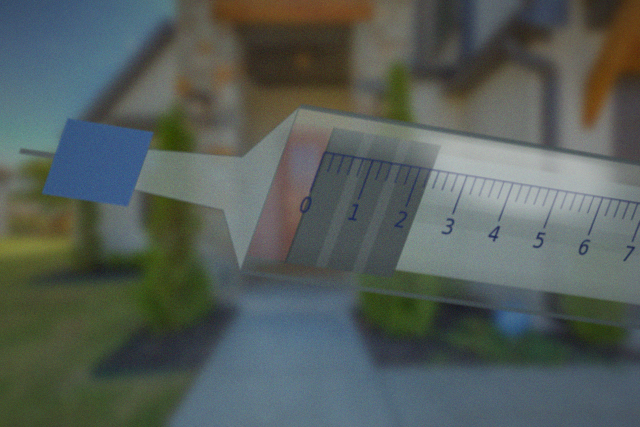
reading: mL 0
